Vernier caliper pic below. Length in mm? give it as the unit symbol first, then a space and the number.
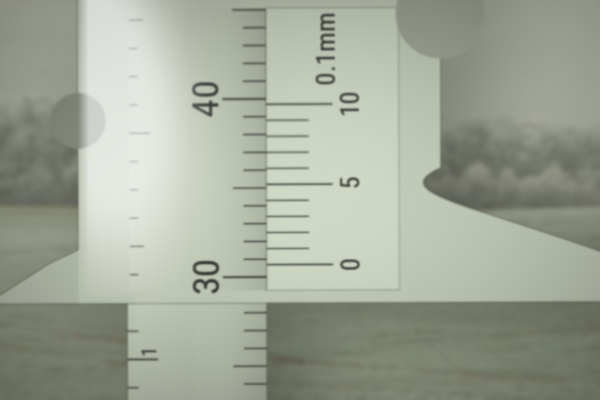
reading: mm 30.7
